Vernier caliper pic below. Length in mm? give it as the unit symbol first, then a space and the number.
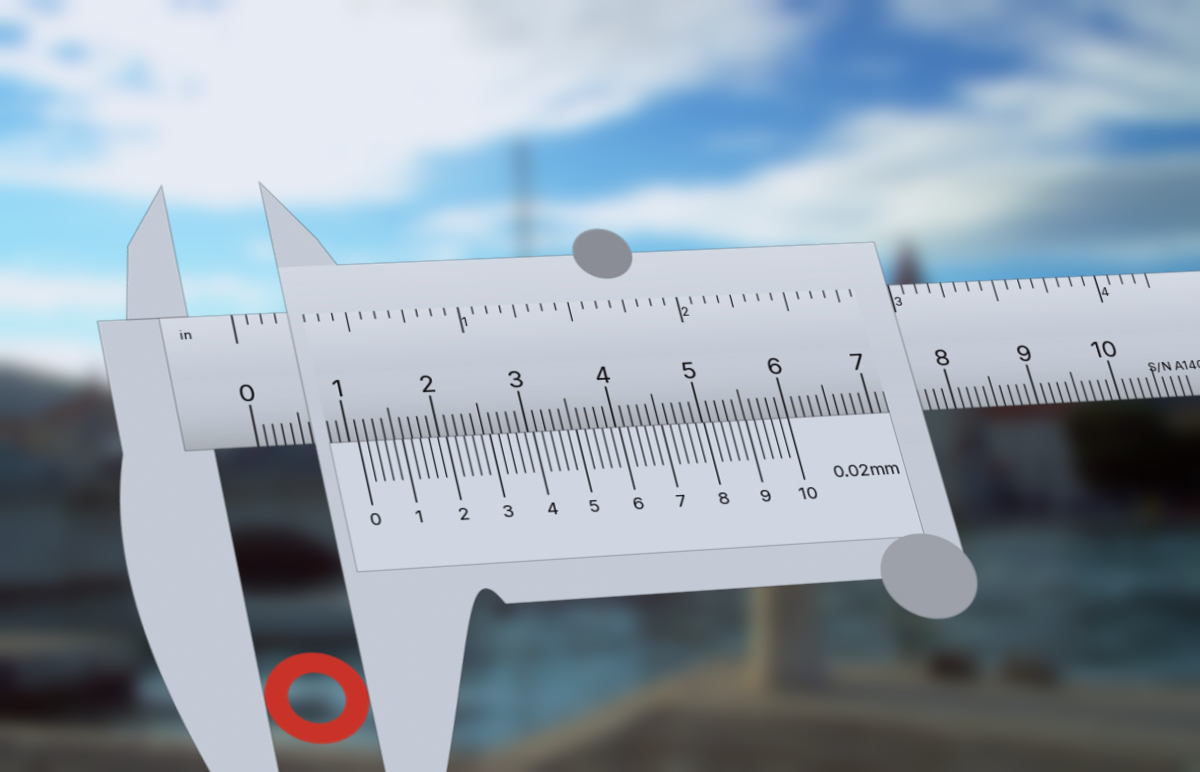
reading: mm 11.0
